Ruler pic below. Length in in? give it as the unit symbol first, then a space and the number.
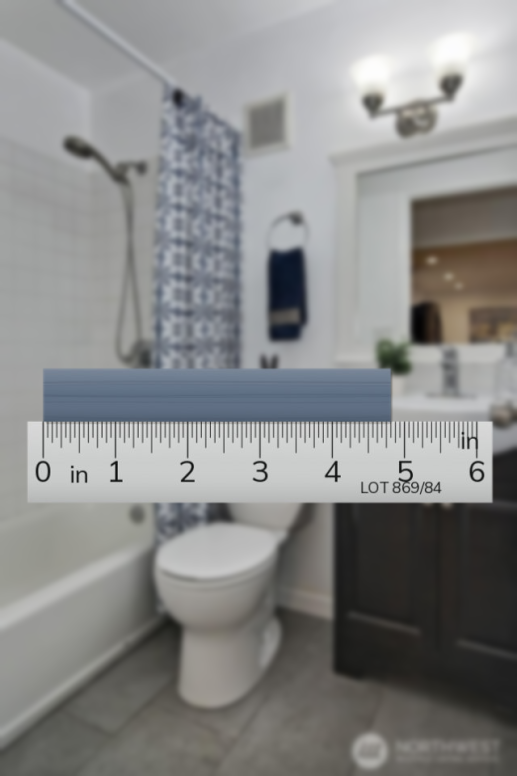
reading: in 4.8125
